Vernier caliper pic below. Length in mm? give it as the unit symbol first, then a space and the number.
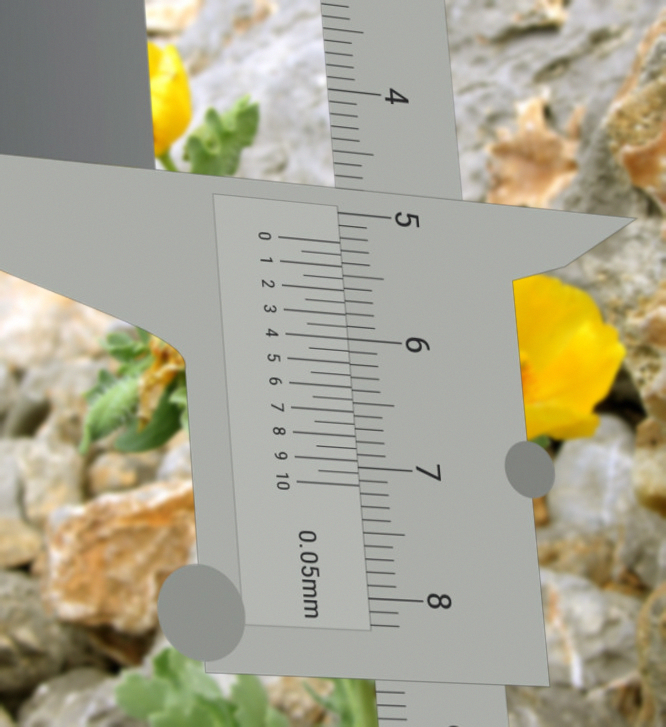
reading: mm 52.4
